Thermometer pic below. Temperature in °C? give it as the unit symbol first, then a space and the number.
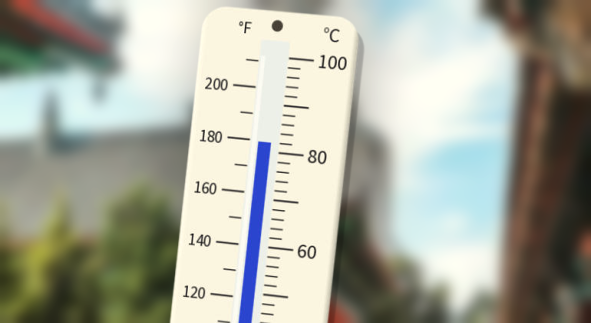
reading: °C 82
